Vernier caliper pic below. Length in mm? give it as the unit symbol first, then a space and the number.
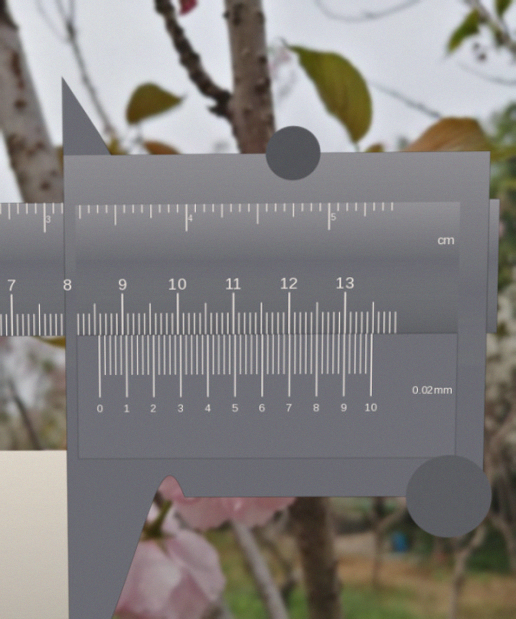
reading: mm 85.8
